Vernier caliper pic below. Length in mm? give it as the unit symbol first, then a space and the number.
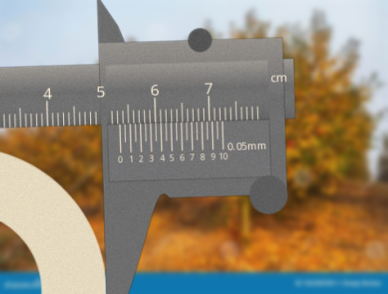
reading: mm 53.4
